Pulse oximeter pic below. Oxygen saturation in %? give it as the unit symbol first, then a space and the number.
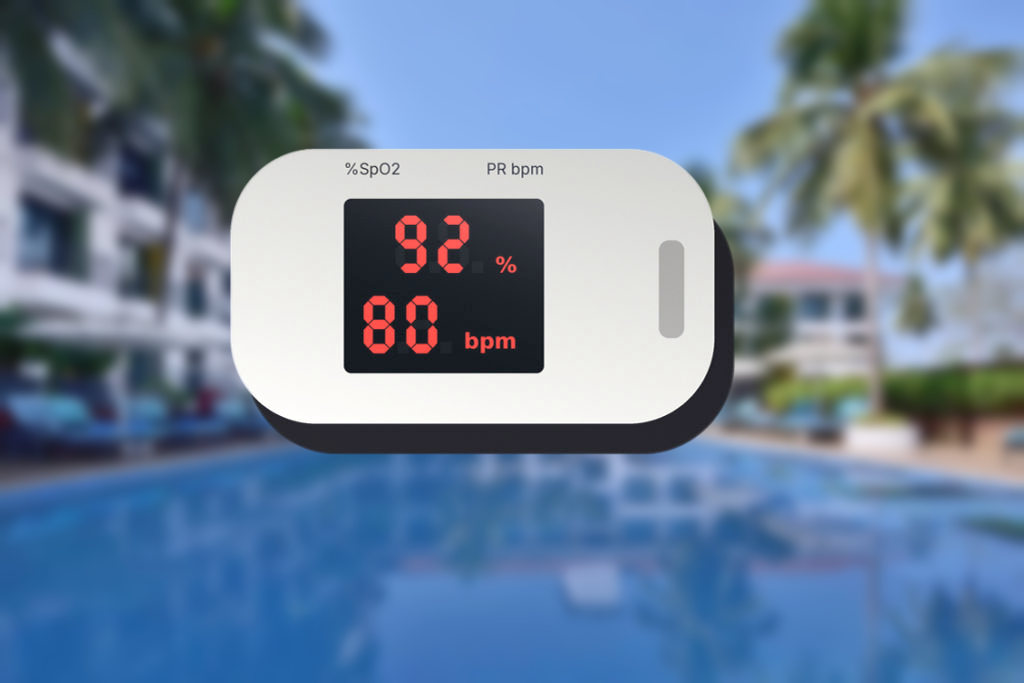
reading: % 92
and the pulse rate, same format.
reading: bpm 80
